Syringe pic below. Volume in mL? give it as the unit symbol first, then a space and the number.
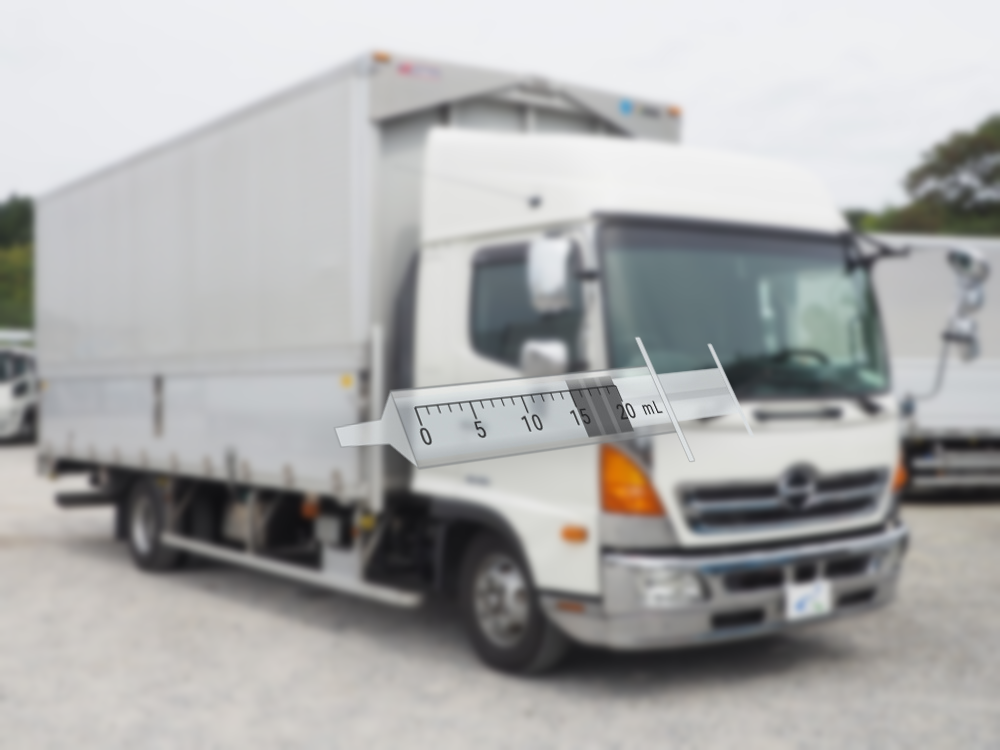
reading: mL 15
